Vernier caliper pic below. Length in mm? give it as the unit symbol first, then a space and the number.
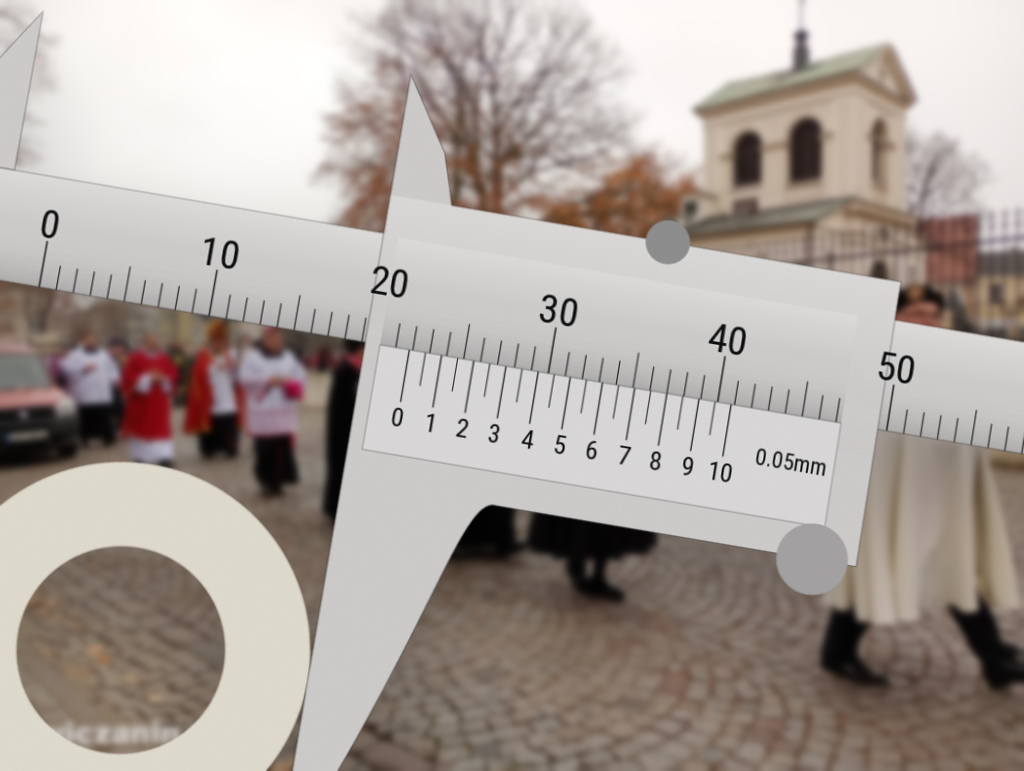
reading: mm 21.8
